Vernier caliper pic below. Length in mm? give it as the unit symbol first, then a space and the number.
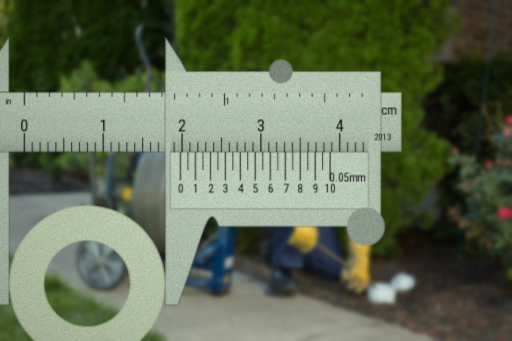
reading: mm 19.8
